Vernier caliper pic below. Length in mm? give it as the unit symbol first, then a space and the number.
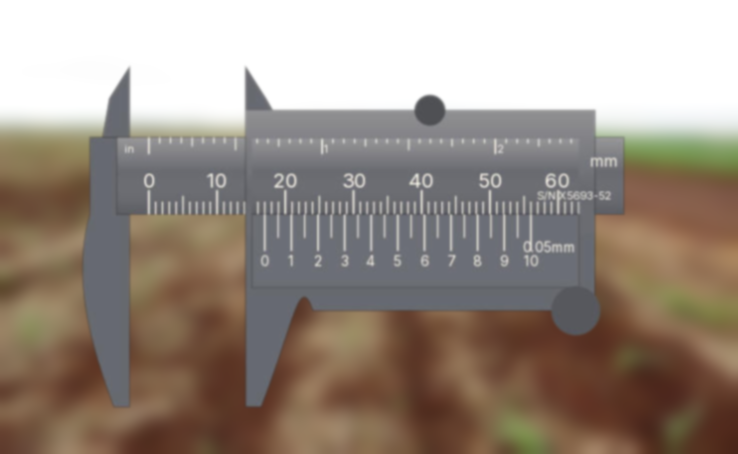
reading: mm 17.0
